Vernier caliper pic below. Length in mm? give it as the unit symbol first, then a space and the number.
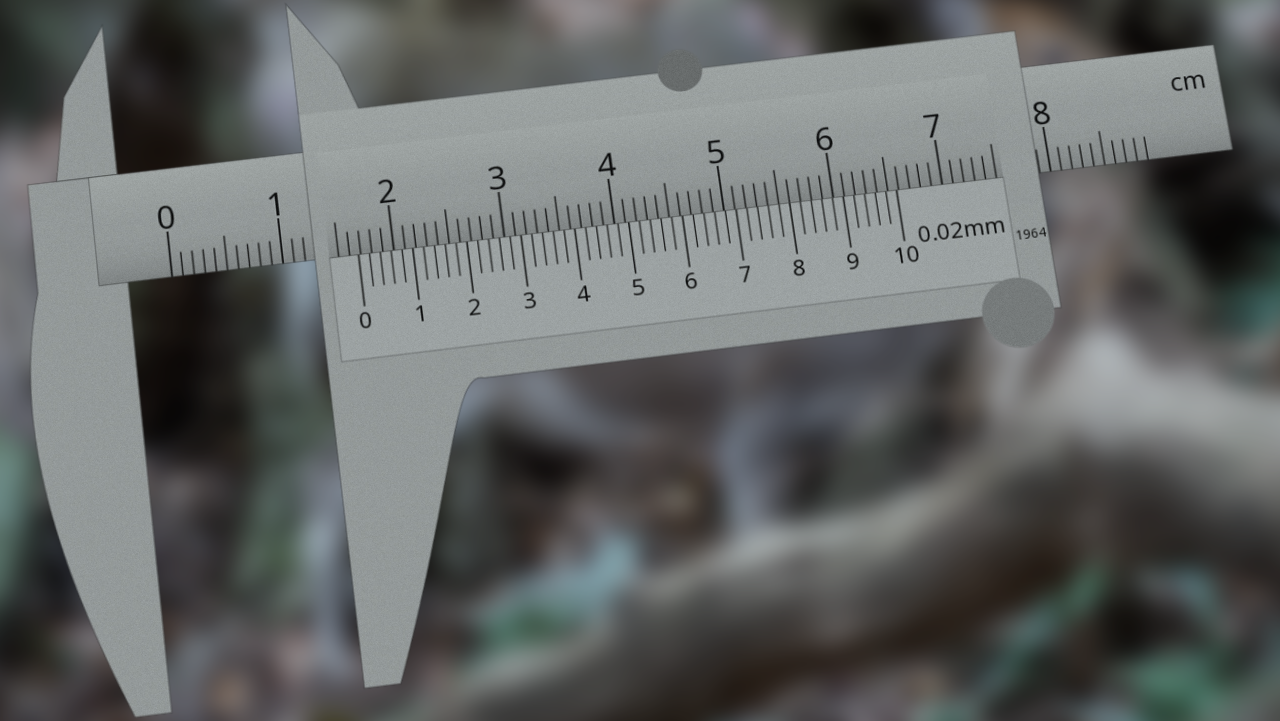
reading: mm 16.8
